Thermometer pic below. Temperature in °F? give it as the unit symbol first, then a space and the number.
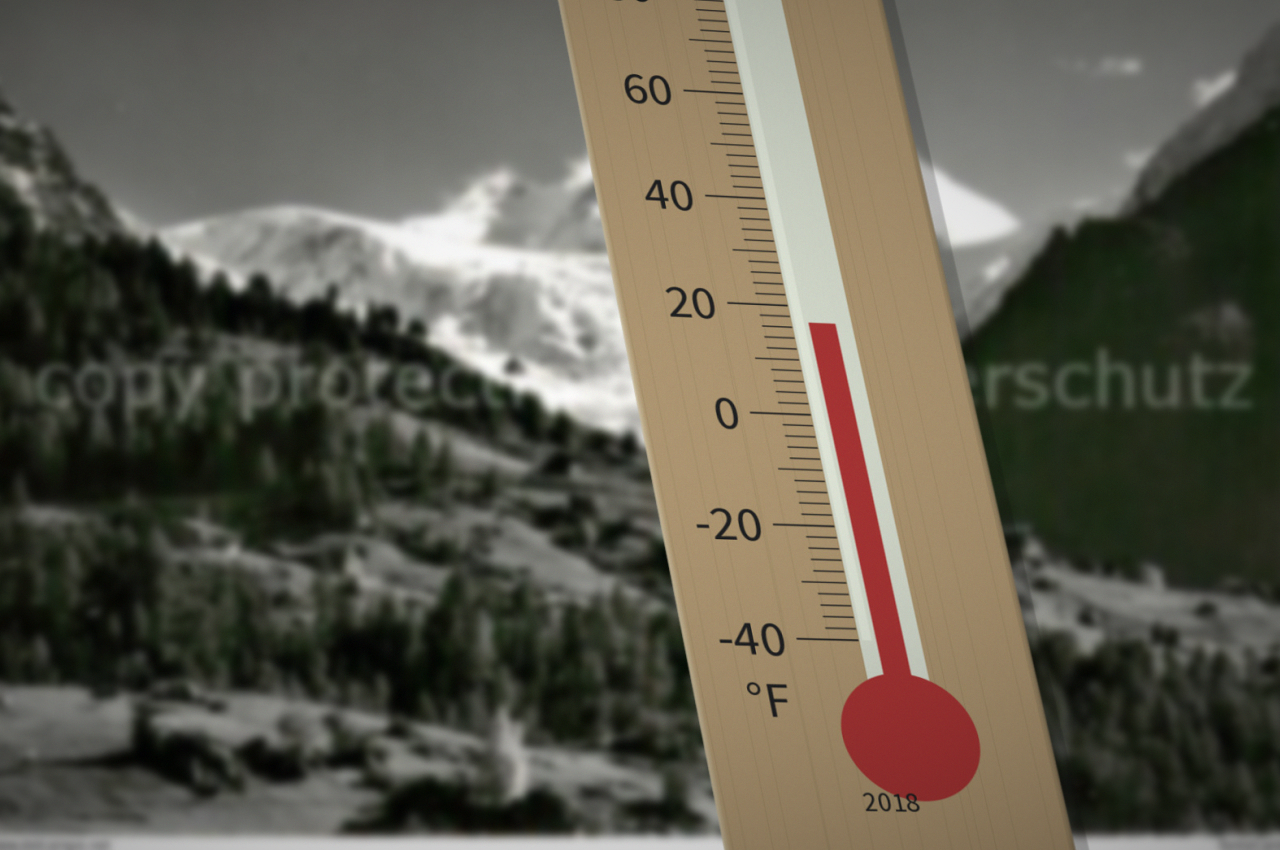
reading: °F 17
